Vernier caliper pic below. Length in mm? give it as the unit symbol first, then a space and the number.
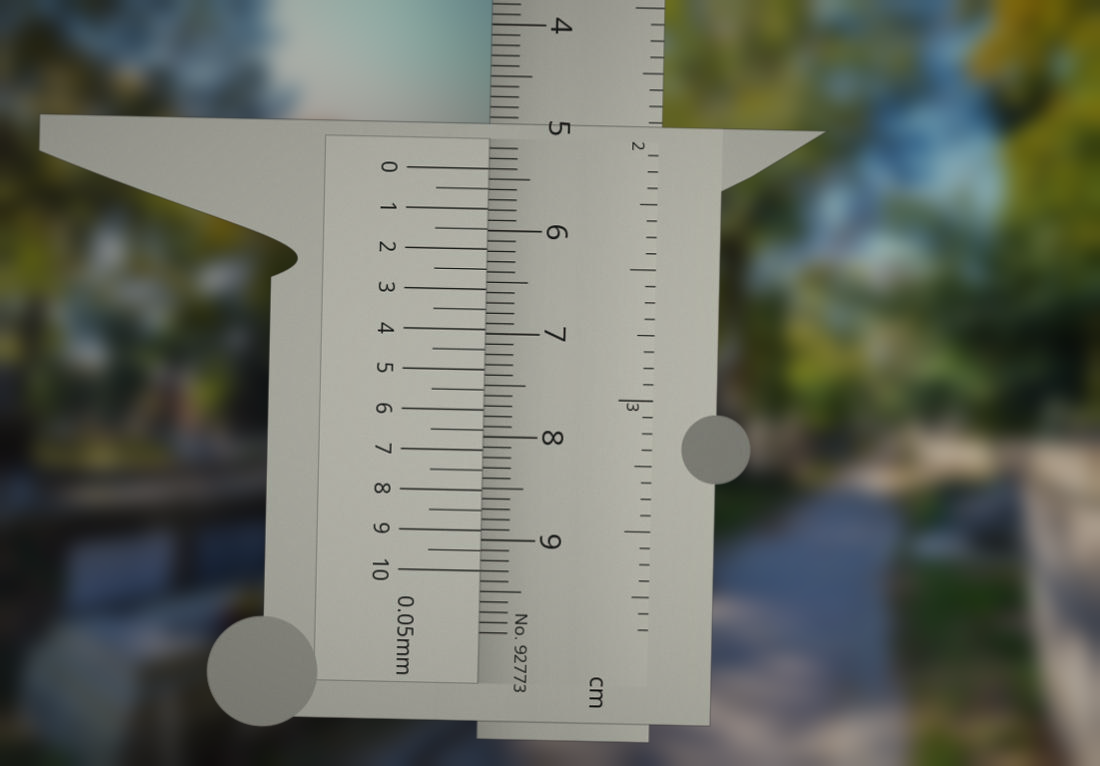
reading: mm 54.0
